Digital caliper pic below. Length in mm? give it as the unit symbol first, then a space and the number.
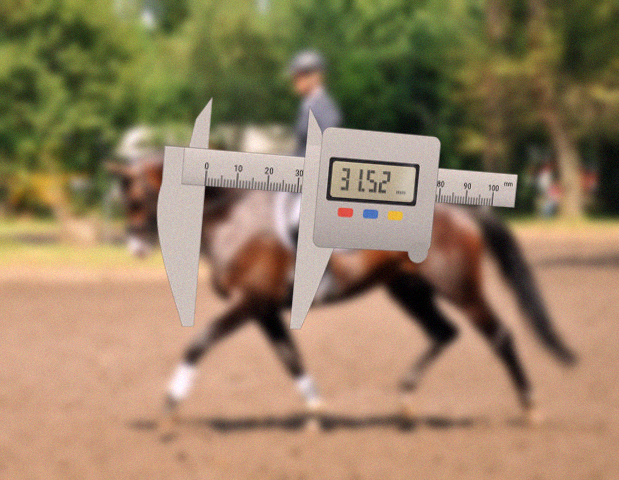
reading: mm 31.52
